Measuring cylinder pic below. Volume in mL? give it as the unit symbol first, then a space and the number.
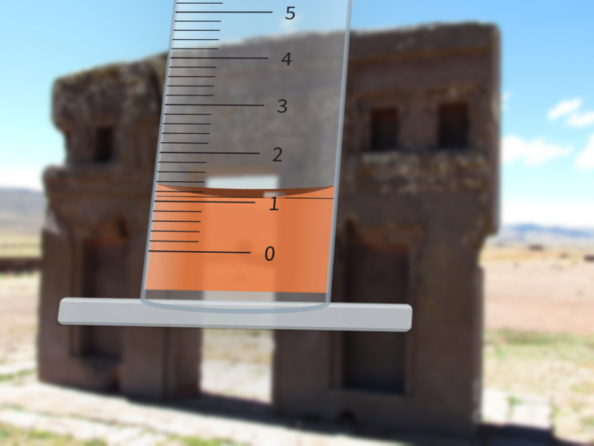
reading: mL 1.1
